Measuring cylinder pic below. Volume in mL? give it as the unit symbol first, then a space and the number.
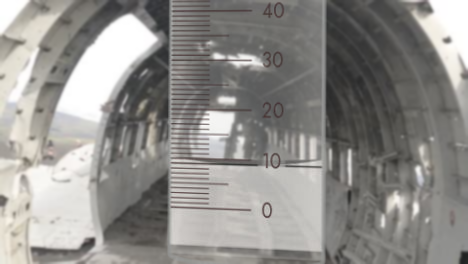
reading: mL 9
